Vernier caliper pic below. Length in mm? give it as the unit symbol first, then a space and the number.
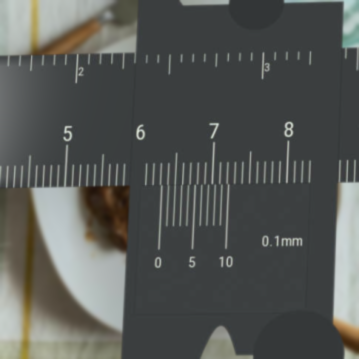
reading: mm 63.2
